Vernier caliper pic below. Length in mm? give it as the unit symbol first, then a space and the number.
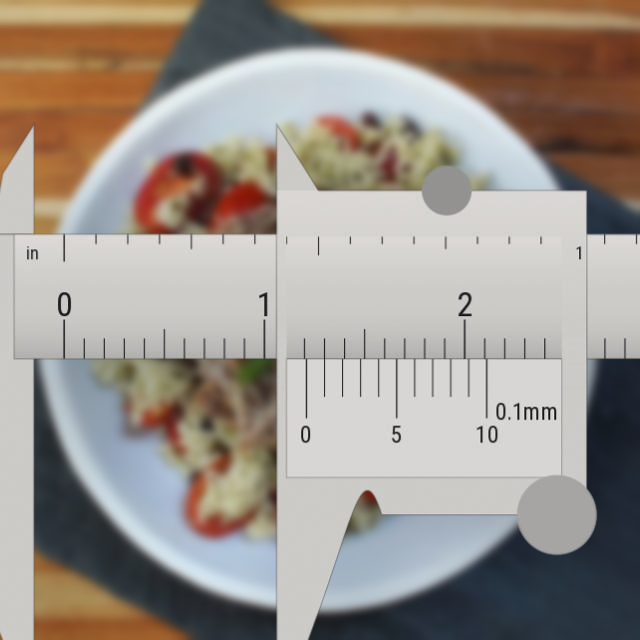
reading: mm 12.1
